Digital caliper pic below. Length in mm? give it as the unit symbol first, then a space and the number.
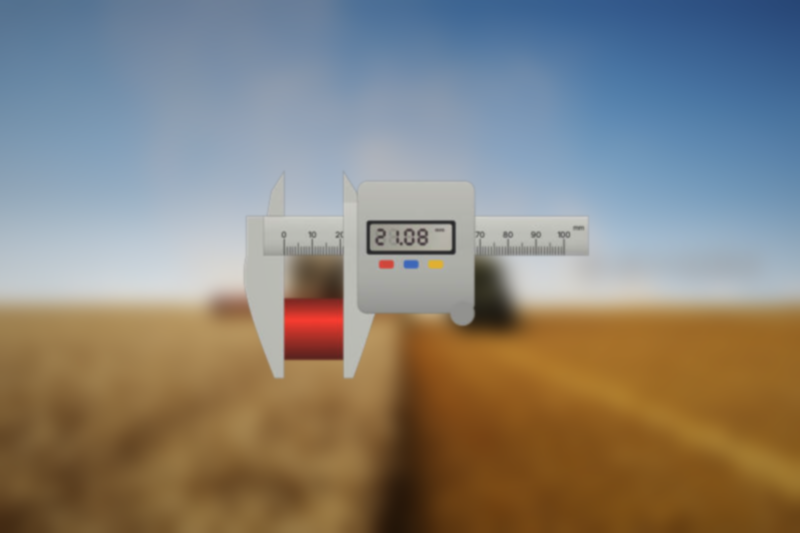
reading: mm 21.08
